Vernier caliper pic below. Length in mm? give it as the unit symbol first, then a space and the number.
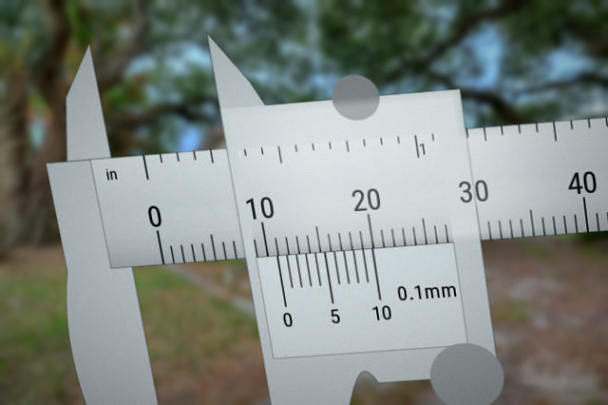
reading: mm 10.9
